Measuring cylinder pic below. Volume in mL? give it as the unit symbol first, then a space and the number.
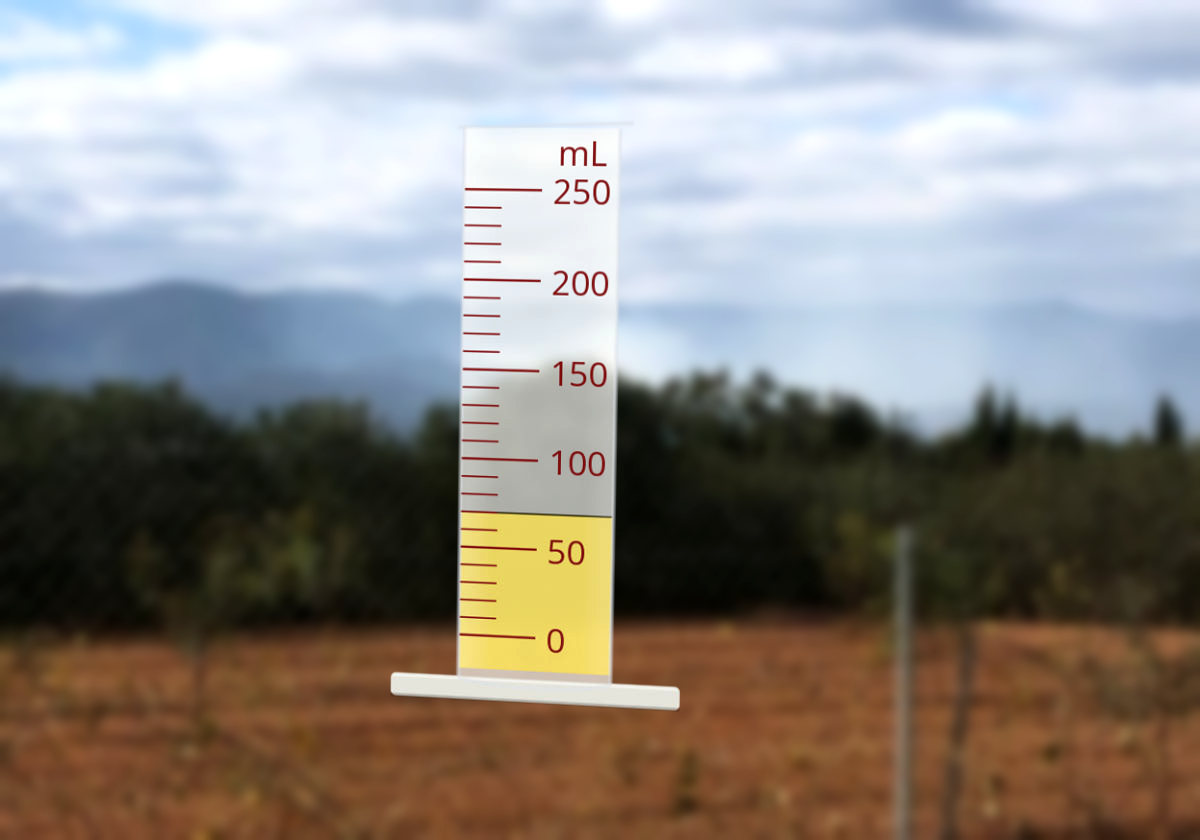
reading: mL 70
